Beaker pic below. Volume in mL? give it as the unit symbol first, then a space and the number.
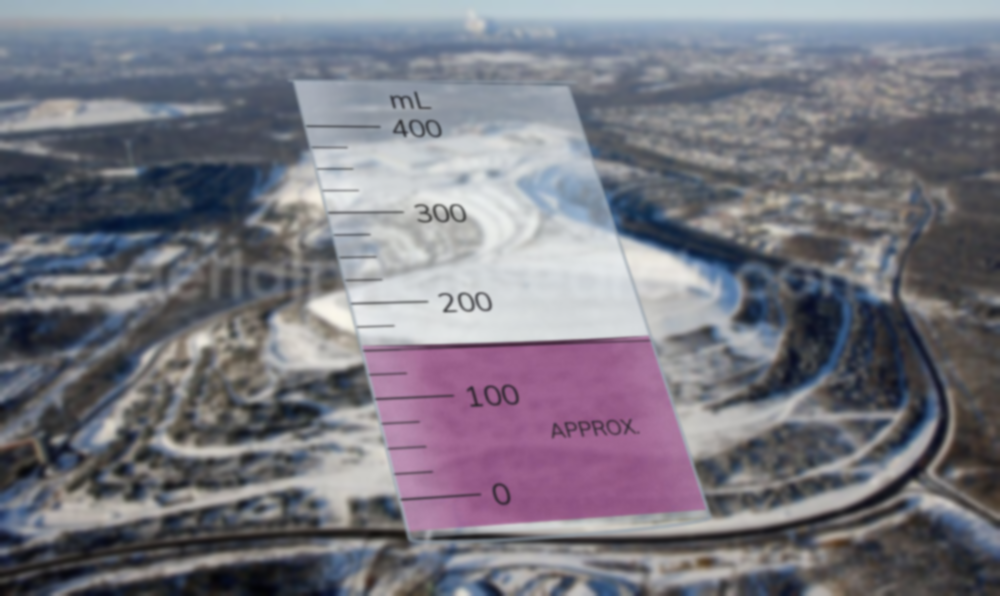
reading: mL 150
